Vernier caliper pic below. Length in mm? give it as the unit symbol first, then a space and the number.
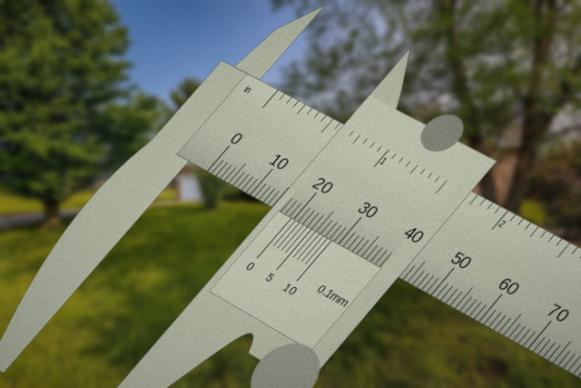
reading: mm 19.5
